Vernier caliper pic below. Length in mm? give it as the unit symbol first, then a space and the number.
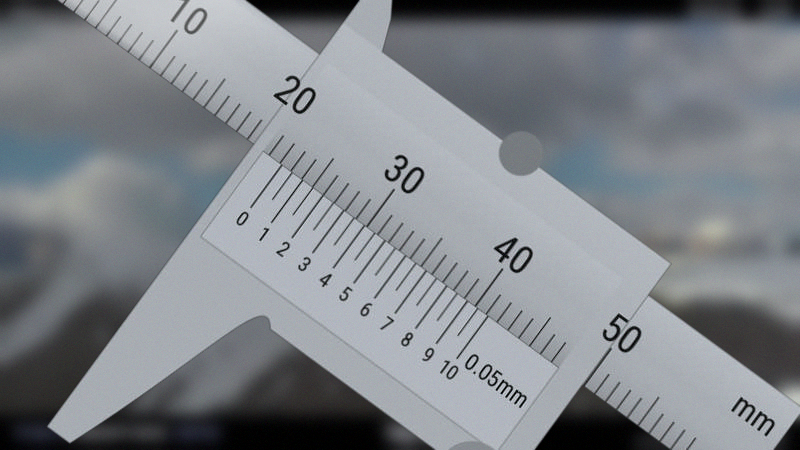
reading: mm 22.2
